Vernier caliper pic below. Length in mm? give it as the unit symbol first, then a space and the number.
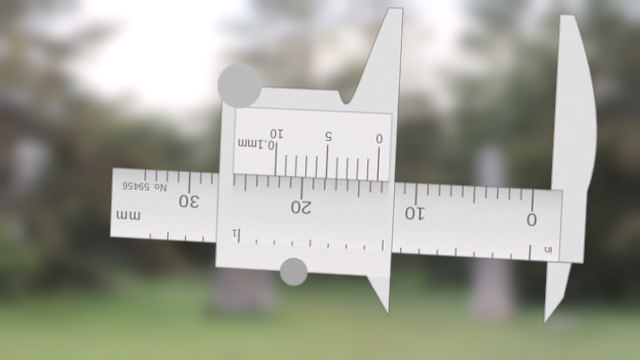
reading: mm 13.4
